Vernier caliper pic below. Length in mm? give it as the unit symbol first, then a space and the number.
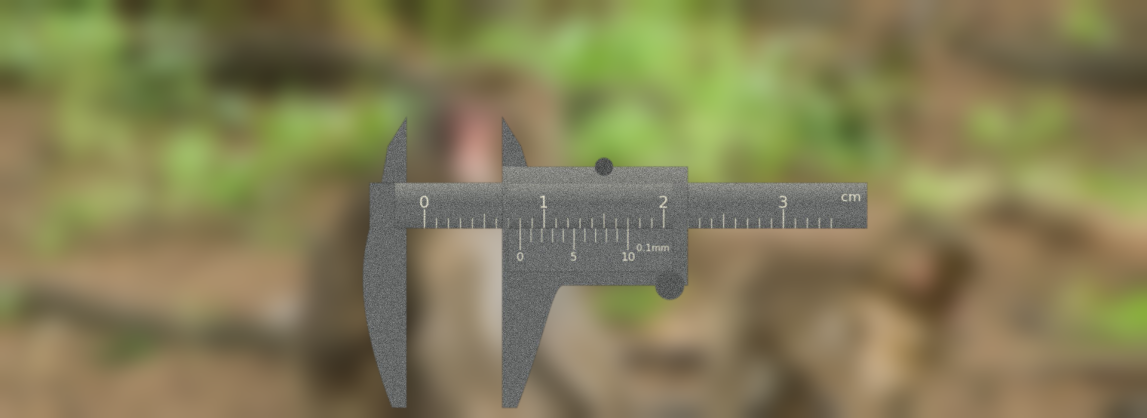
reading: mm 8.0
